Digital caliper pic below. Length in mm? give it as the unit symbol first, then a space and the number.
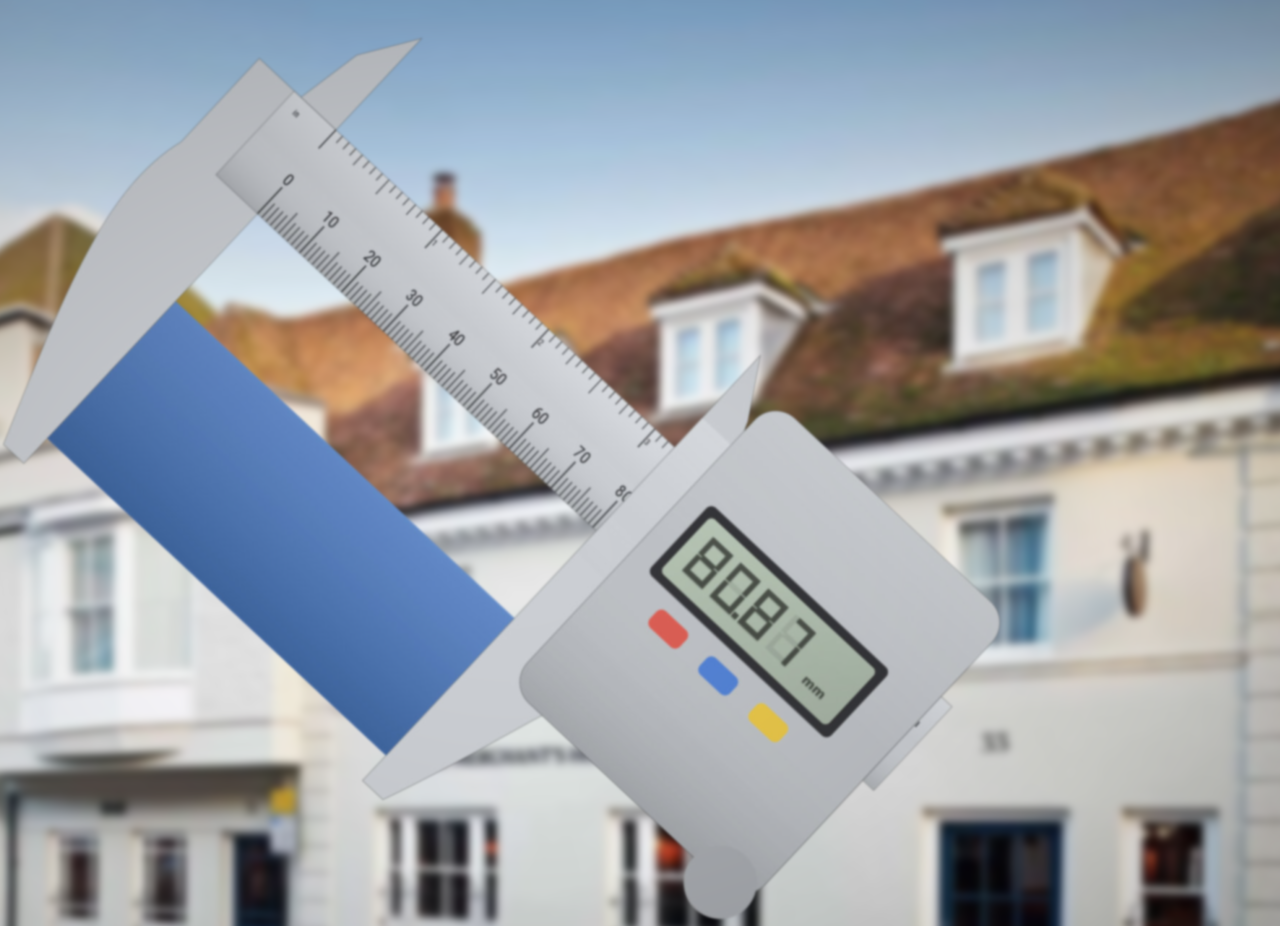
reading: mm 80.87
